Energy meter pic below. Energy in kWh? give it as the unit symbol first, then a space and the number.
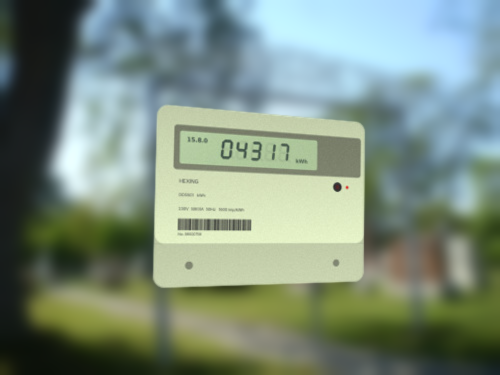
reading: kWh 4317
